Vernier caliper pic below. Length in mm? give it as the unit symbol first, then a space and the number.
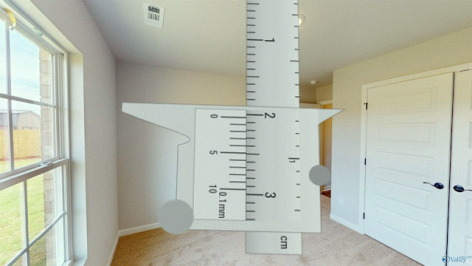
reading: mm 20.4
